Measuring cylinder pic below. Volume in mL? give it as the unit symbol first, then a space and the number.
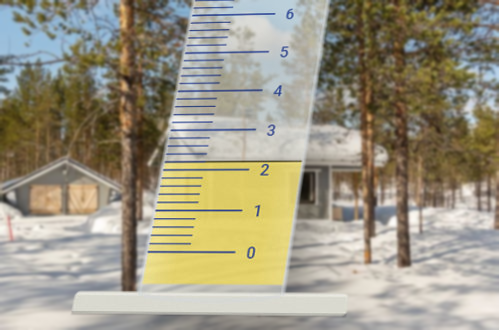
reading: mL 2.2
